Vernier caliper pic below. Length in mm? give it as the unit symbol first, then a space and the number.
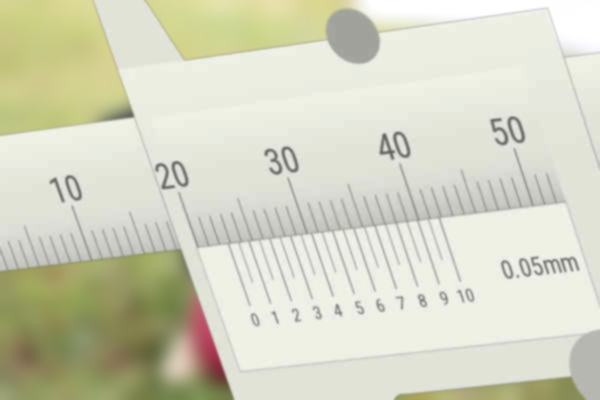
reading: mm 22.8
